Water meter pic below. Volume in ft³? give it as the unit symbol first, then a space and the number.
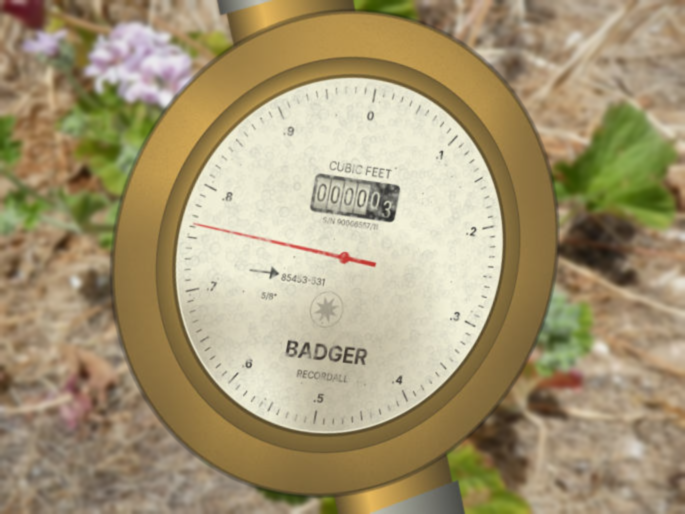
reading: ft³ 2.76
